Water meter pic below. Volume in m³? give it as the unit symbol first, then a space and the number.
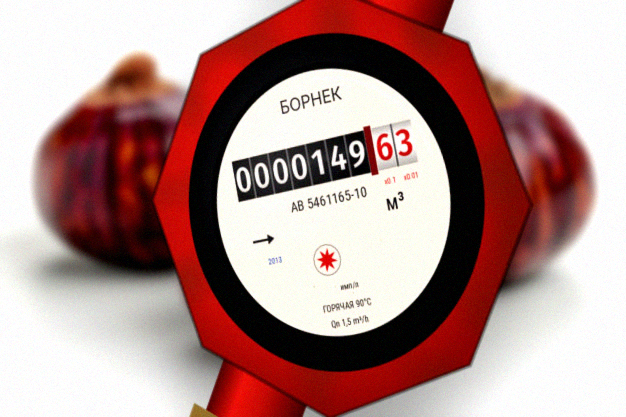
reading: m³ 149.63
